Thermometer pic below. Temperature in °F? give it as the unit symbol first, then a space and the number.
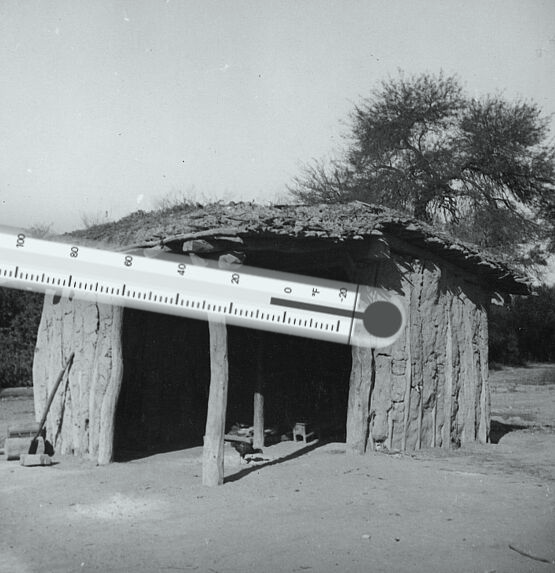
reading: °F 6
